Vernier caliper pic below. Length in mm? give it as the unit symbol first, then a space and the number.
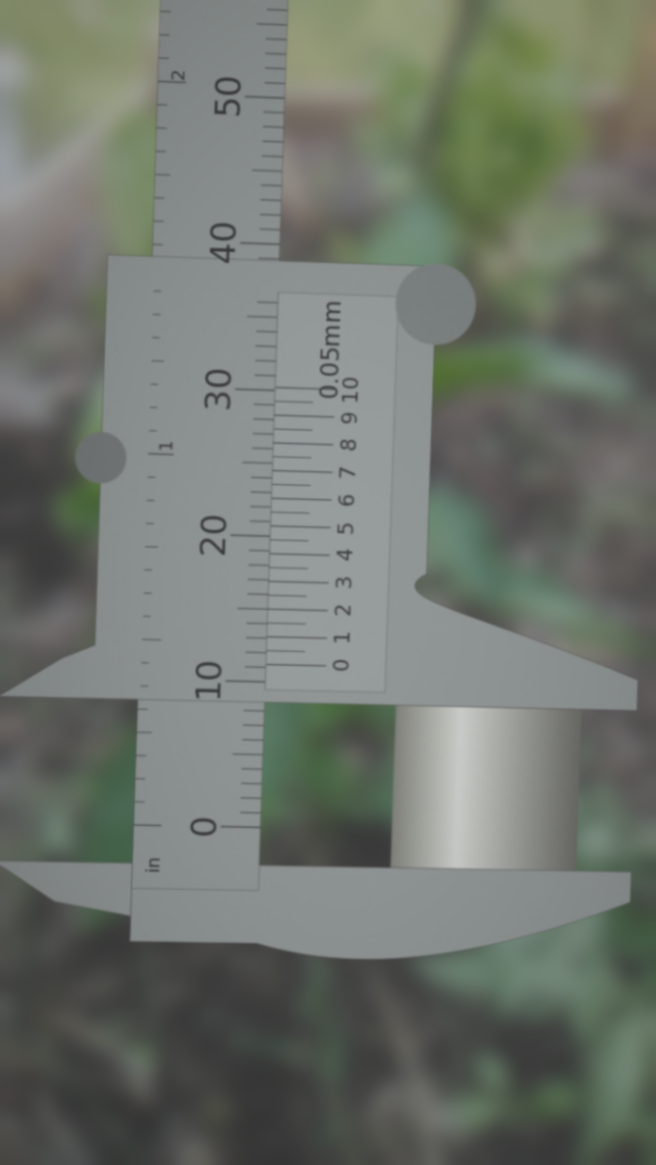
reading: mm 11.2
